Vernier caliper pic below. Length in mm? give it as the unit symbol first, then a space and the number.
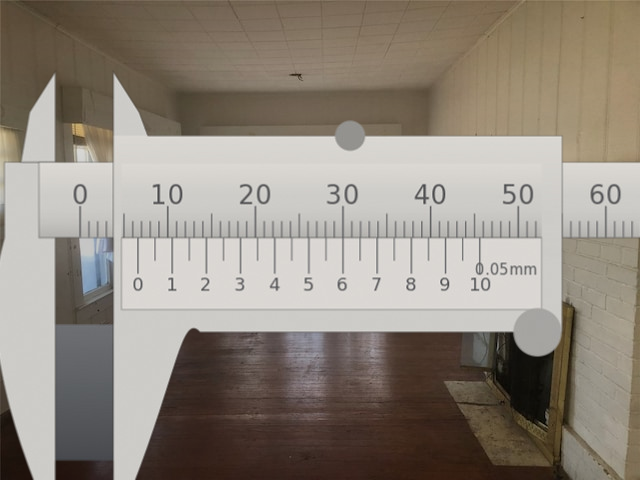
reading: mm 6.6
